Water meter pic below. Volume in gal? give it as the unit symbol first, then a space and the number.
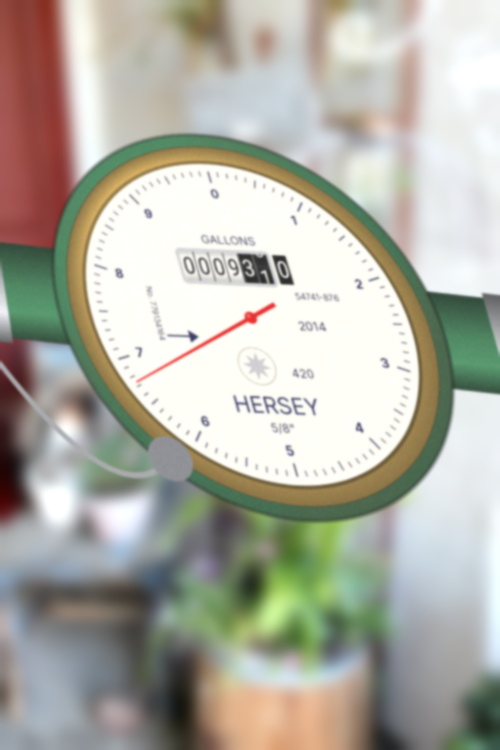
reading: gal 9306.7
